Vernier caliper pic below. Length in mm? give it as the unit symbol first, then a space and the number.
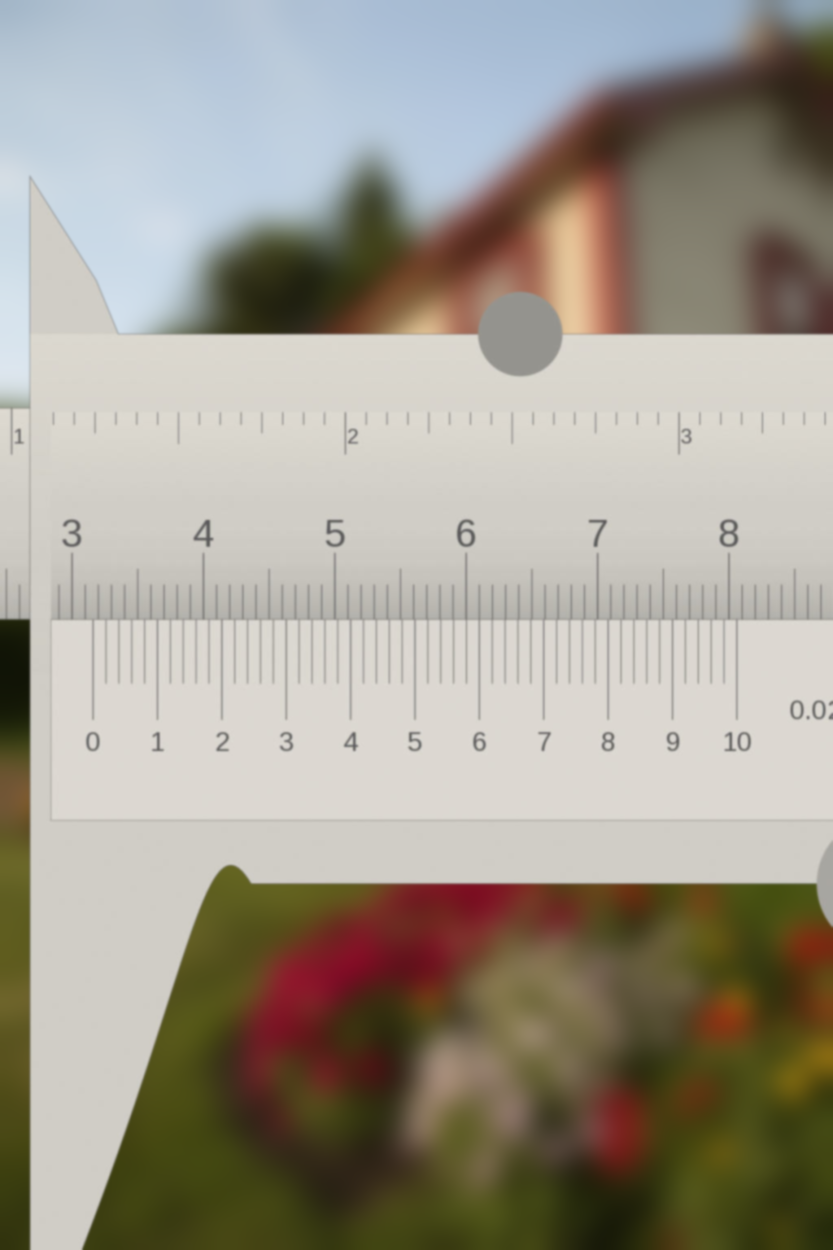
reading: mm 31.6
